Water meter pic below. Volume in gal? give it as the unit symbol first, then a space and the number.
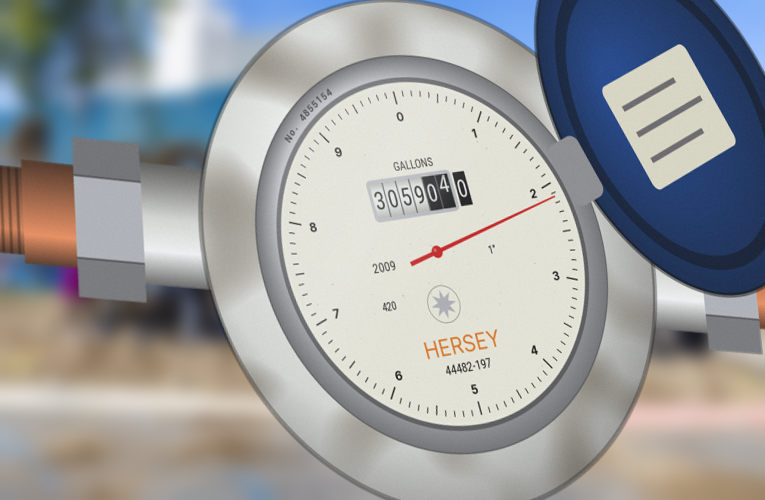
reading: gal 3059042.1
